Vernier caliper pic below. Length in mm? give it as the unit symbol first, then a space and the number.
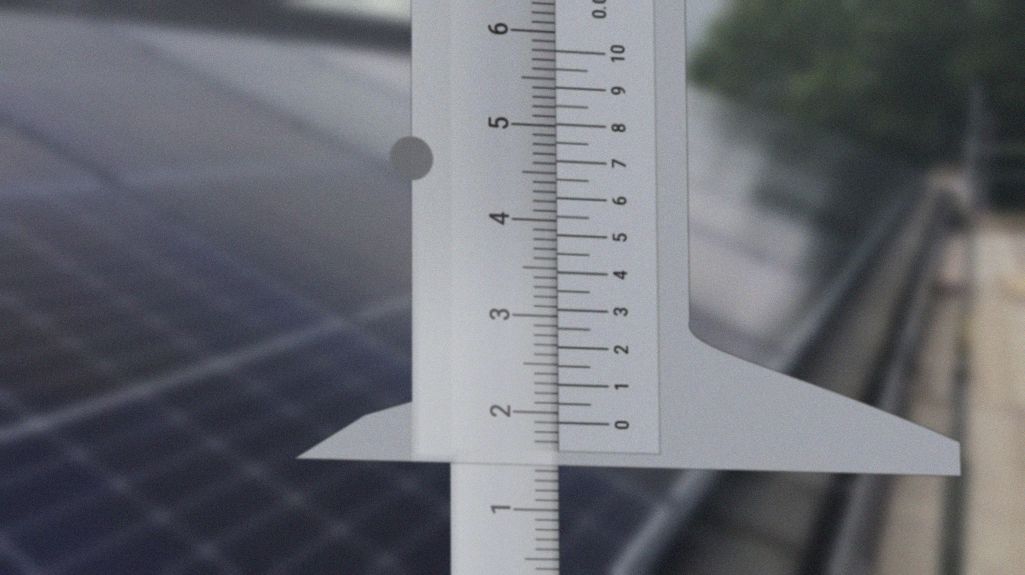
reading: mm 19.0
